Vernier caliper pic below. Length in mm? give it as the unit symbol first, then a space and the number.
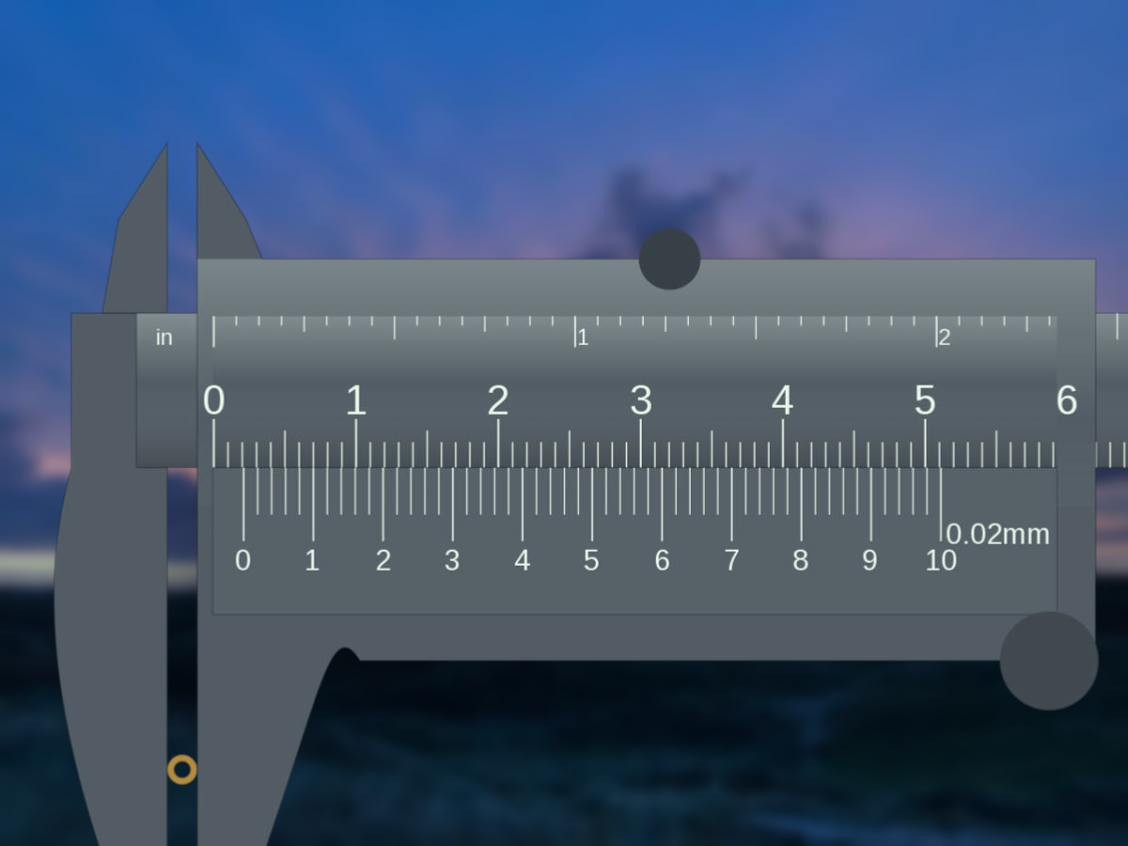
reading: mm 2.1
